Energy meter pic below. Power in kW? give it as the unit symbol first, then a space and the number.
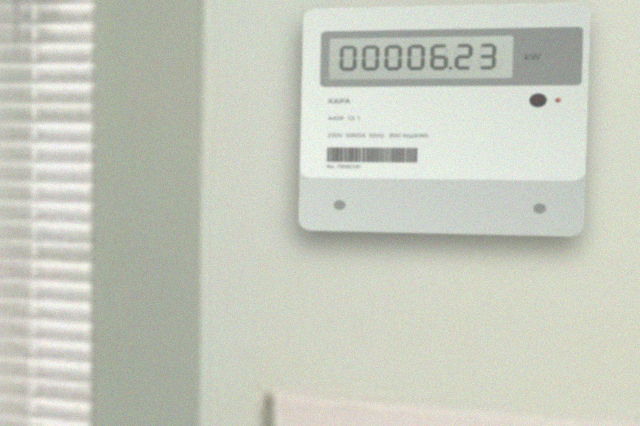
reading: kW 6.23
